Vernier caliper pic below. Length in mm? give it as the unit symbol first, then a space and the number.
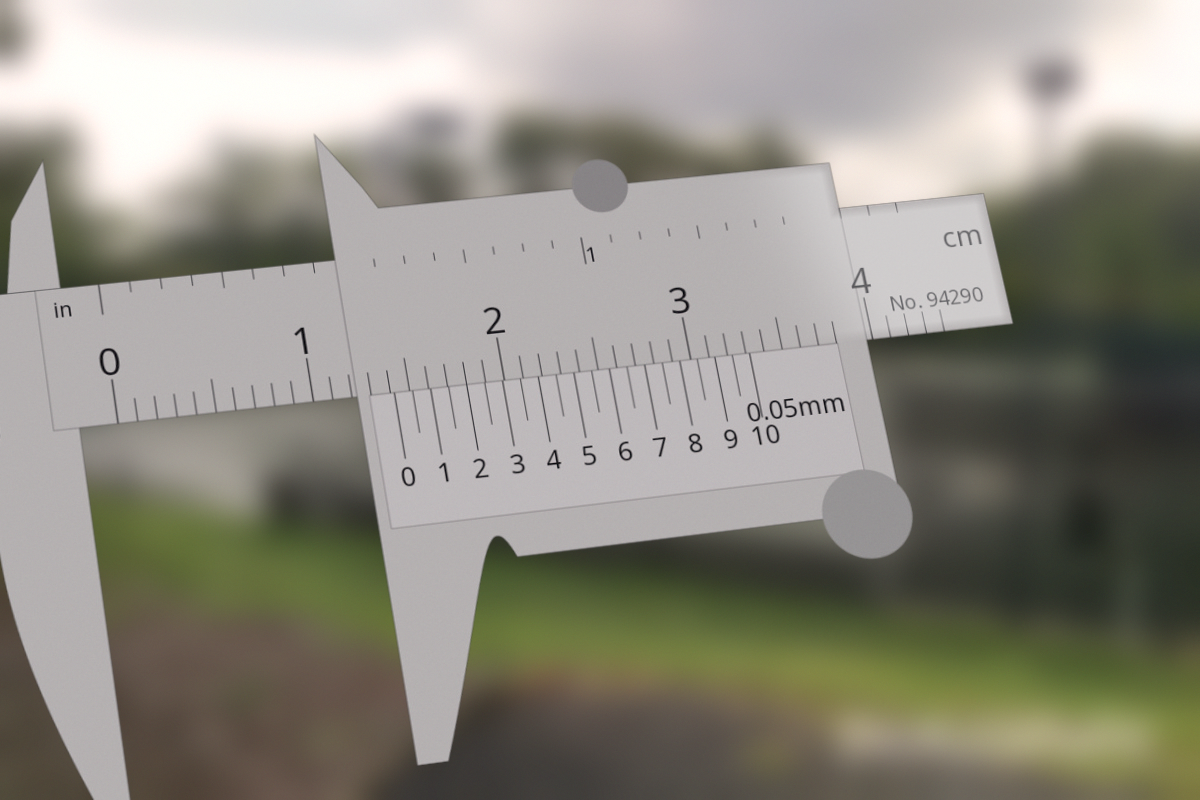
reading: mm 14.2
